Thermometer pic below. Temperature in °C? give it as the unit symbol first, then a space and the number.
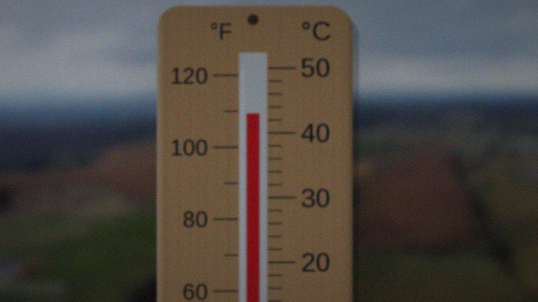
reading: °C 43
